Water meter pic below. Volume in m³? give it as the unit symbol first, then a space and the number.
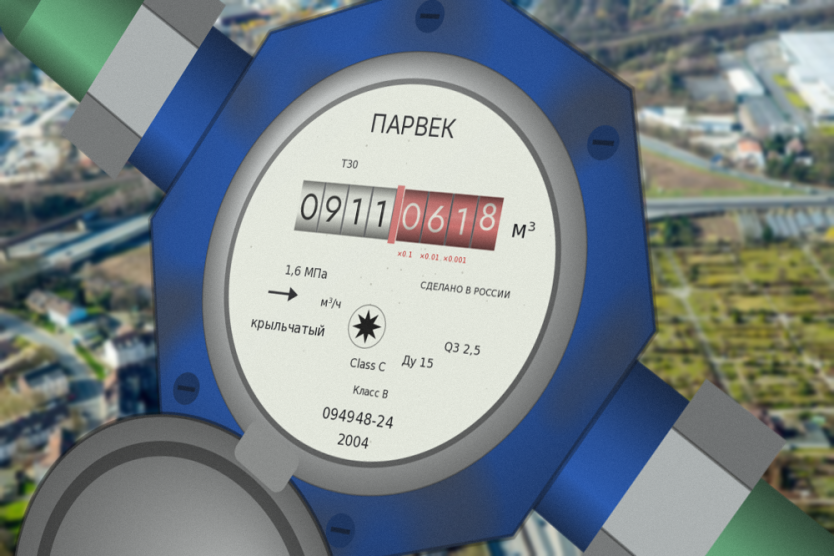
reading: m³ 911.0618
